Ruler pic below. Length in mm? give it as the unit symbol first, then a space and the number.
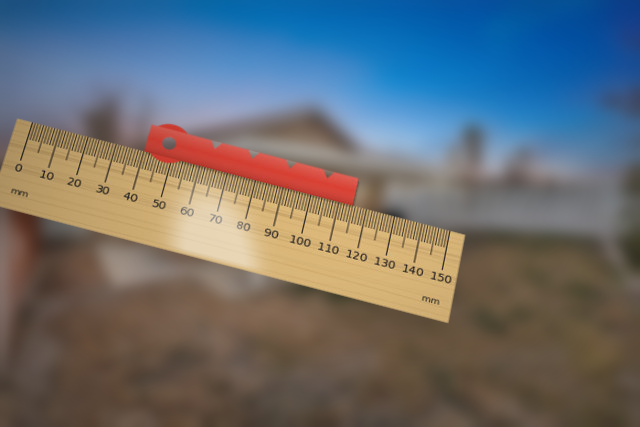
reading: mm 75
